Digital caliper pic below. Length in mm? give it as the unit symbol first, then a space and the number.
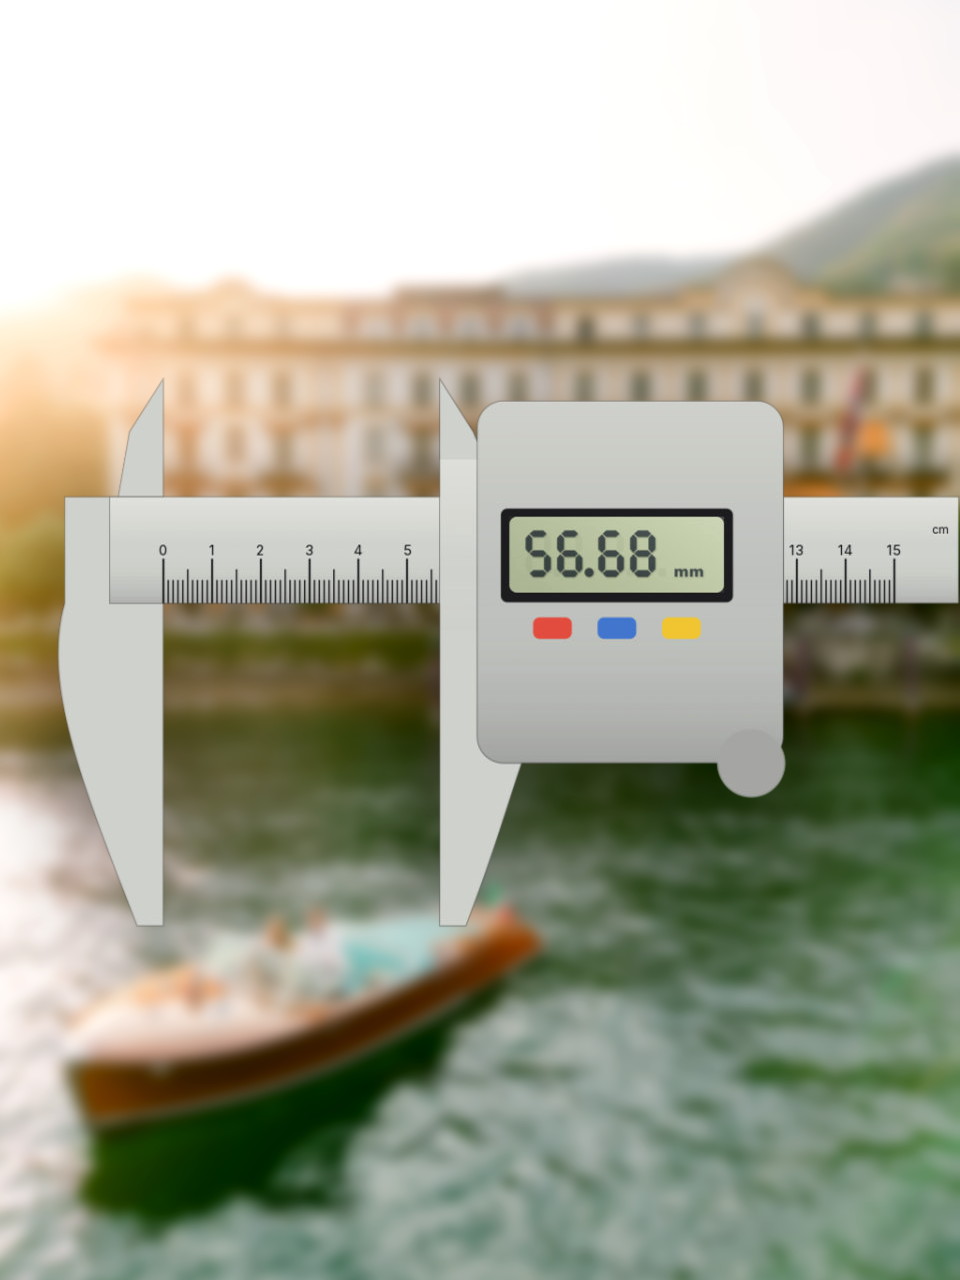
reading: mm 56.68
